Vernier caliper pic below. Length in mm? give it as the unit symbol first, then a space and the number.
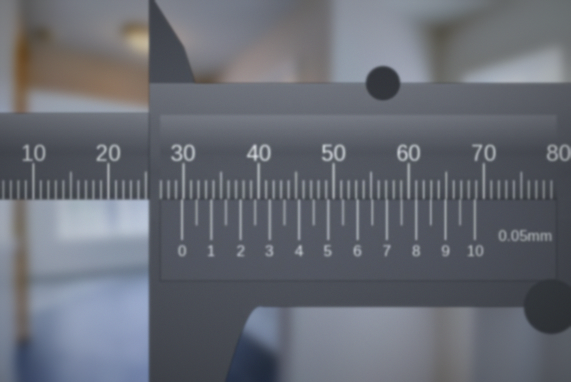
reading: mm 29.8
